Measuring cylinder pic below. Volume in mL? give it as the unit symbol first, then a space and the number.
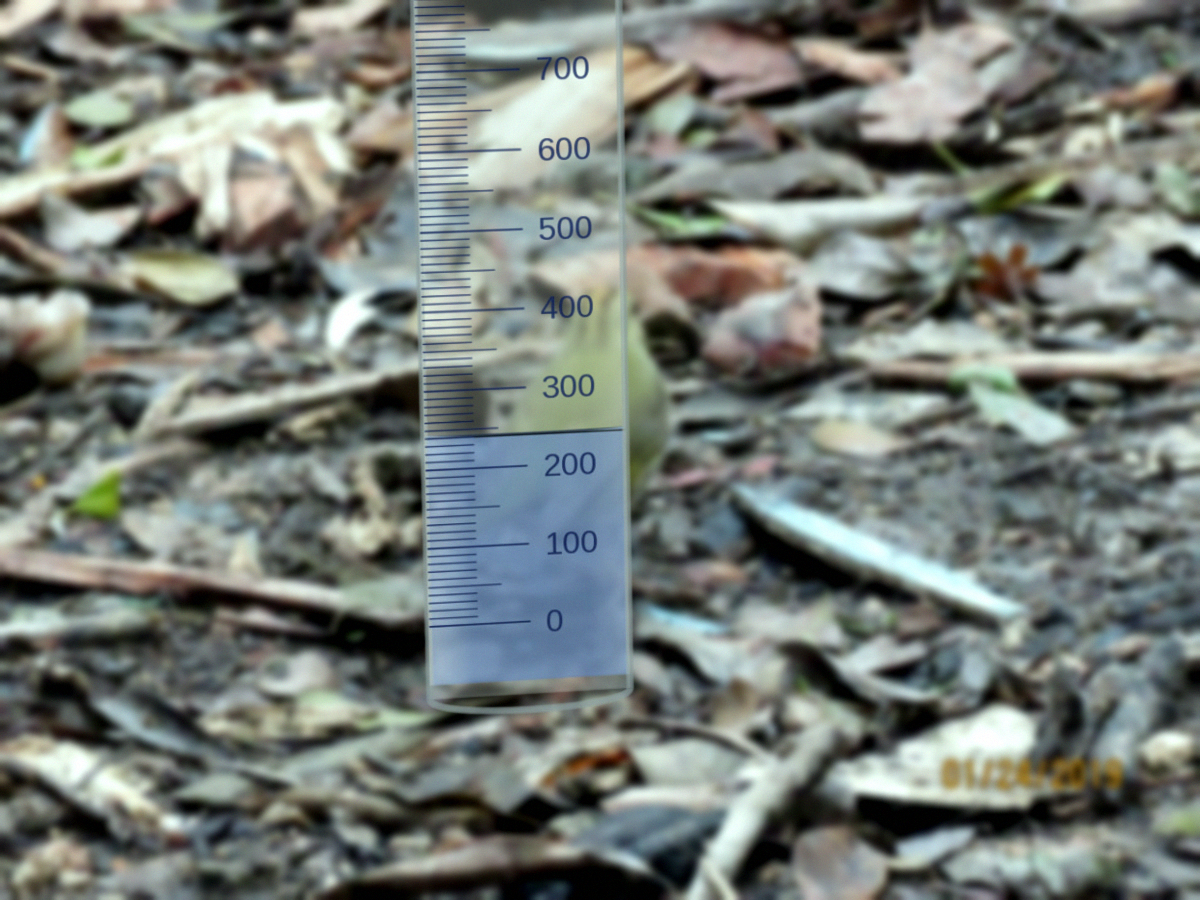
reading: mL 240
